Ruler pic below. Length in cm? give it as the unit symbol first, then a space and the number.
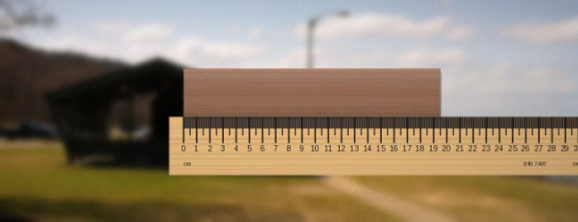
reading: cm 19.5
